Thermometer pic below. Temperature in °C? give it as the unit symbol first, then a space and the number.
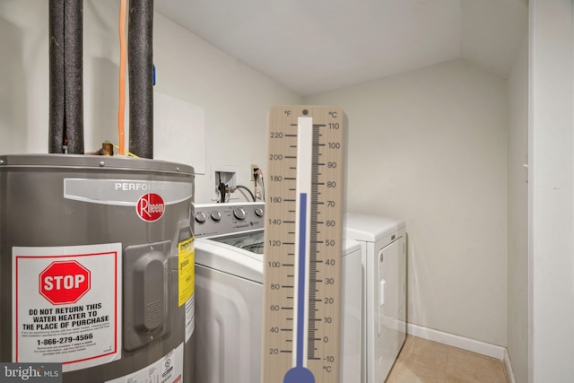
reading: °C 75
